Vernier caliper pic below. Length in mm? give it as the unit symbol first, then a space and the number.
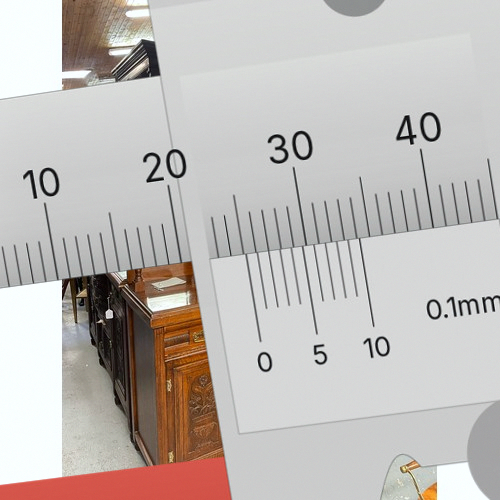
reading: mm 25.2
